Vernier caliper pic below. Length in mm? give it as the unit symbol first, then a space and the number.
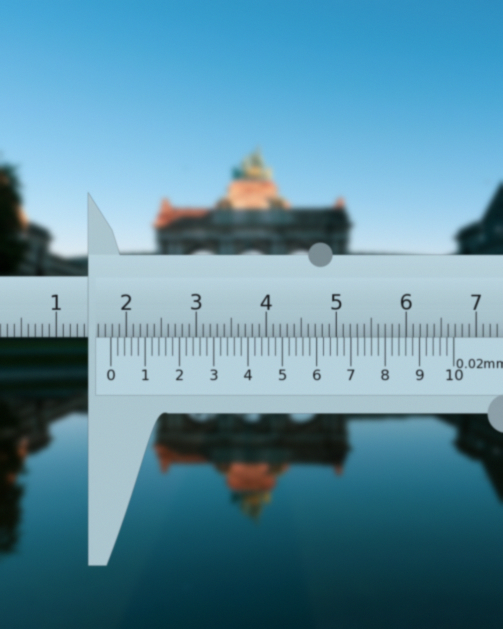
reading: mm 17.8
